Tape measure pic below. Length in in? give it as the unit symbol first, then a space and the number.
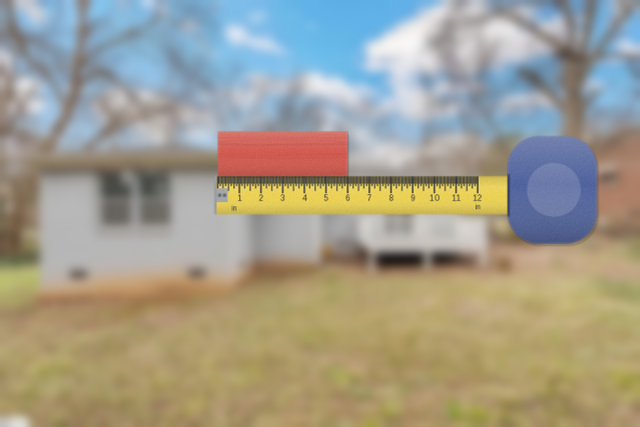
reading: in 6
